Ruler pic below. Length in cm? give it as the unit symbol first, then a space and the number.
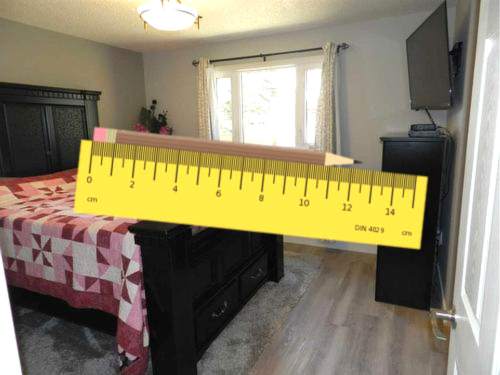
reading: cm 12.5
